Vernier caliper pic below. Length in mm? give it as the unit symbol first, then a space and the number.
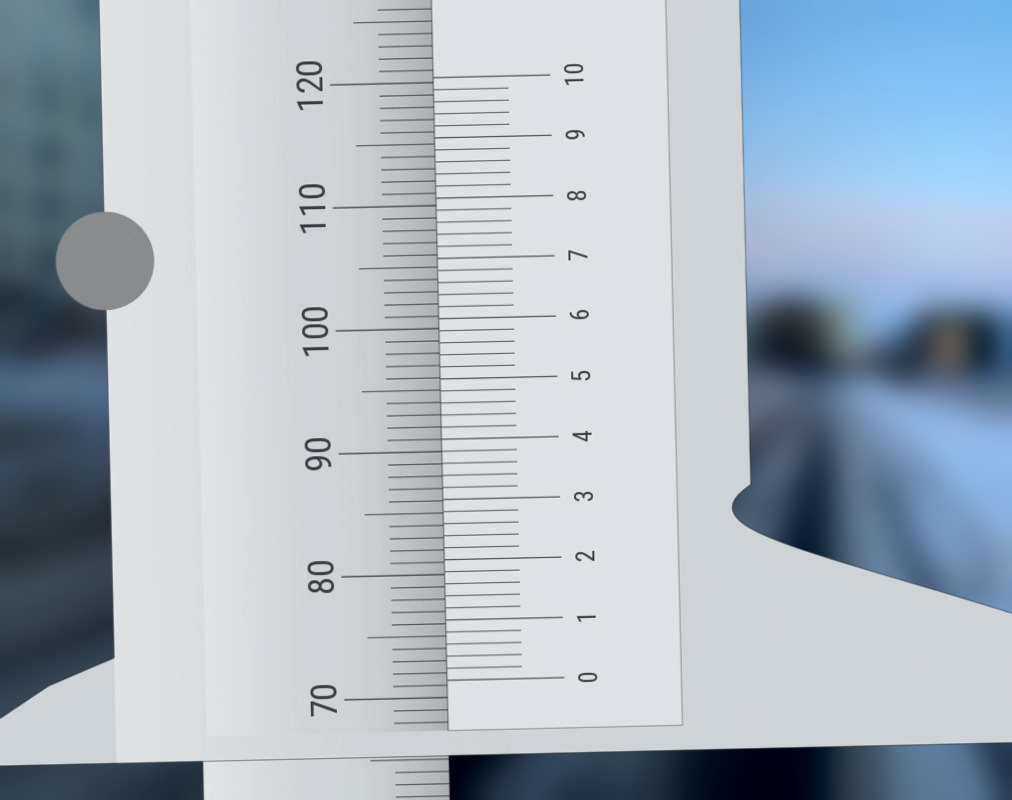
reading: mm 71.4
